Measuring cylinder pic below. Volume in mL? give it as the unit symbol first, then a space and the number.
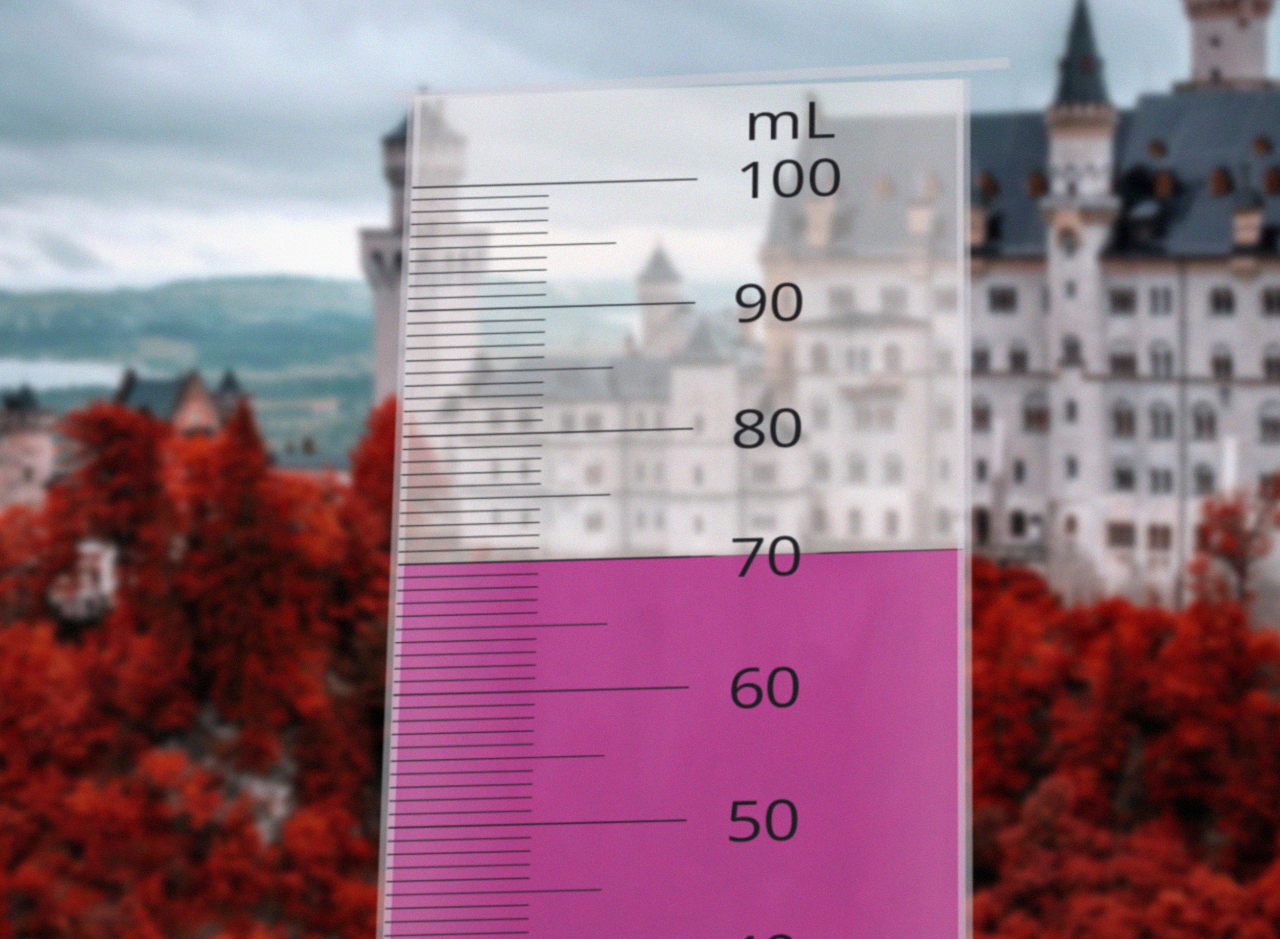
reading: mL 70
